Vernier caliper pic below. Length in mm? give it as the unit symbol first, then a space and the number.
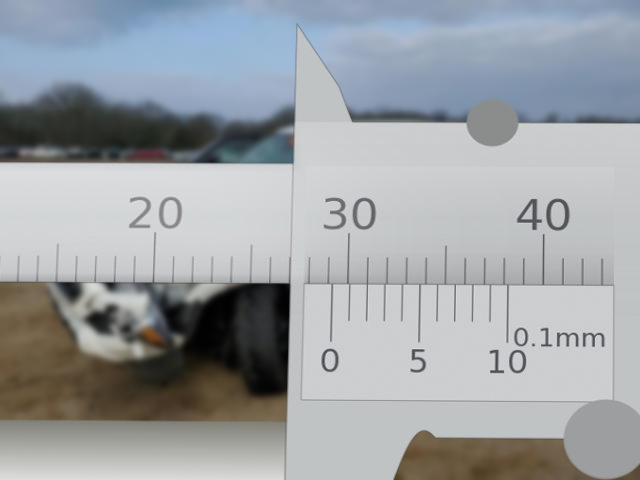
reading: mm 29.2
